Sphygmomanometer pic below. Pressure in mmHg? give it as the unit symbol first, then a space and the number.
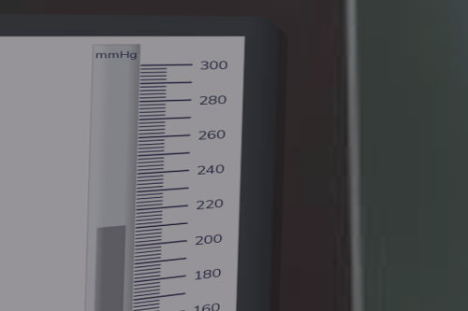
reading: mmHg 212
